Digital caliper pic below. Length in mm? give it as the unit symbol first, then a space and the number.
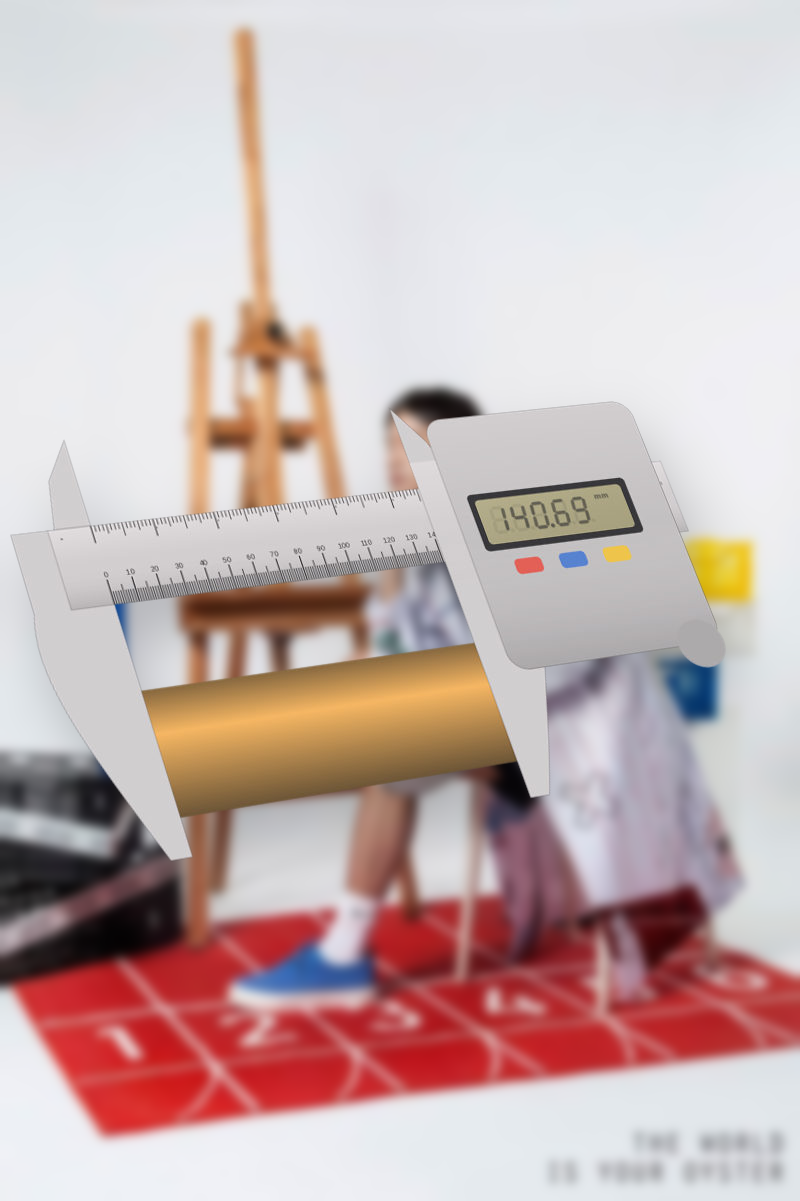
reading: mm 140.69
